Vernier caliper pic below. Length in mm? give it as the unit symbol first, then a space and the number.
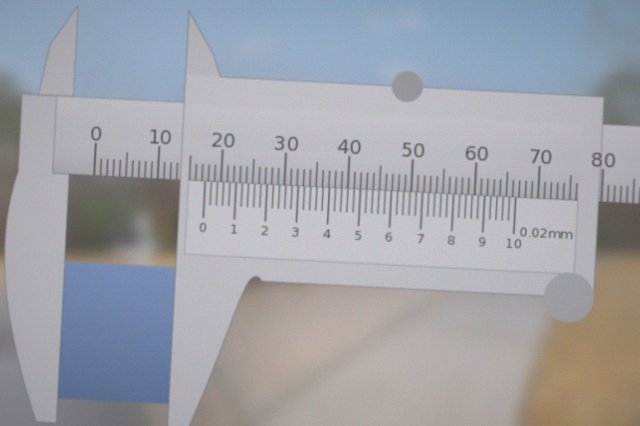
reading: mm 17.5
